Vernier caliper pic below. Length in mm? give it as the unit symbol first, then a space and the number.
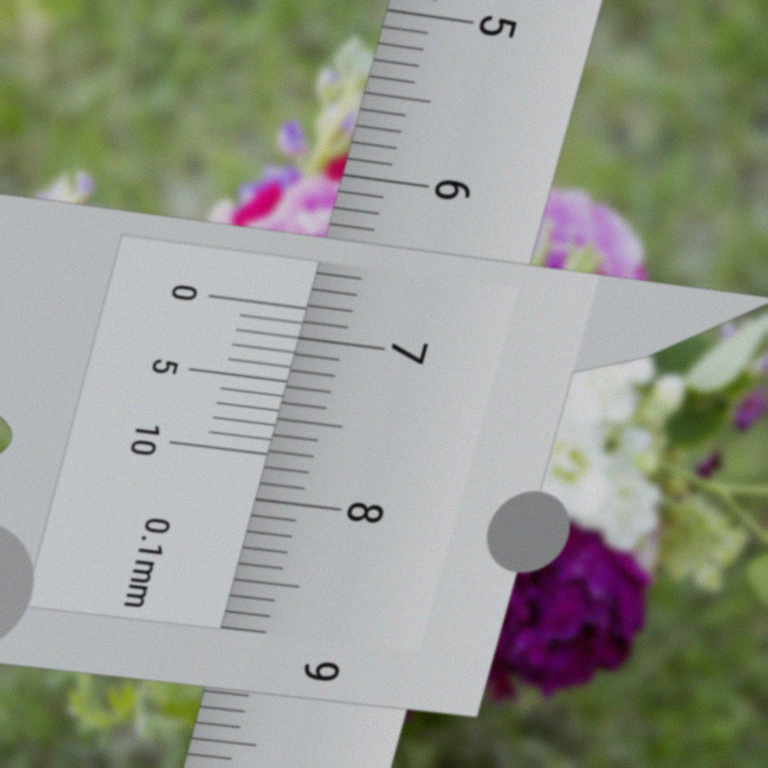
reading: mm 68.2
